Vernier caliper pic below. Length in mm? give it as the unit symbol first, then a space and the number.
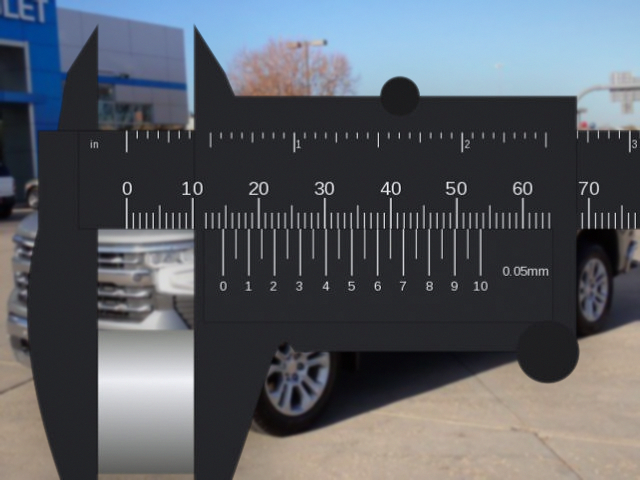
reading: mm 14.6
